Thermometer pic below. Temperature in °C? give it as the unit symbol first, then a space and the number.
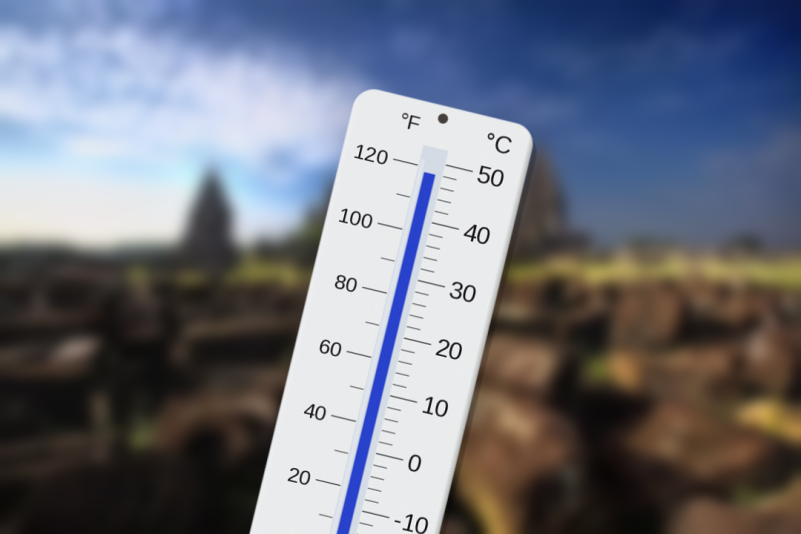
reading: °C 48
